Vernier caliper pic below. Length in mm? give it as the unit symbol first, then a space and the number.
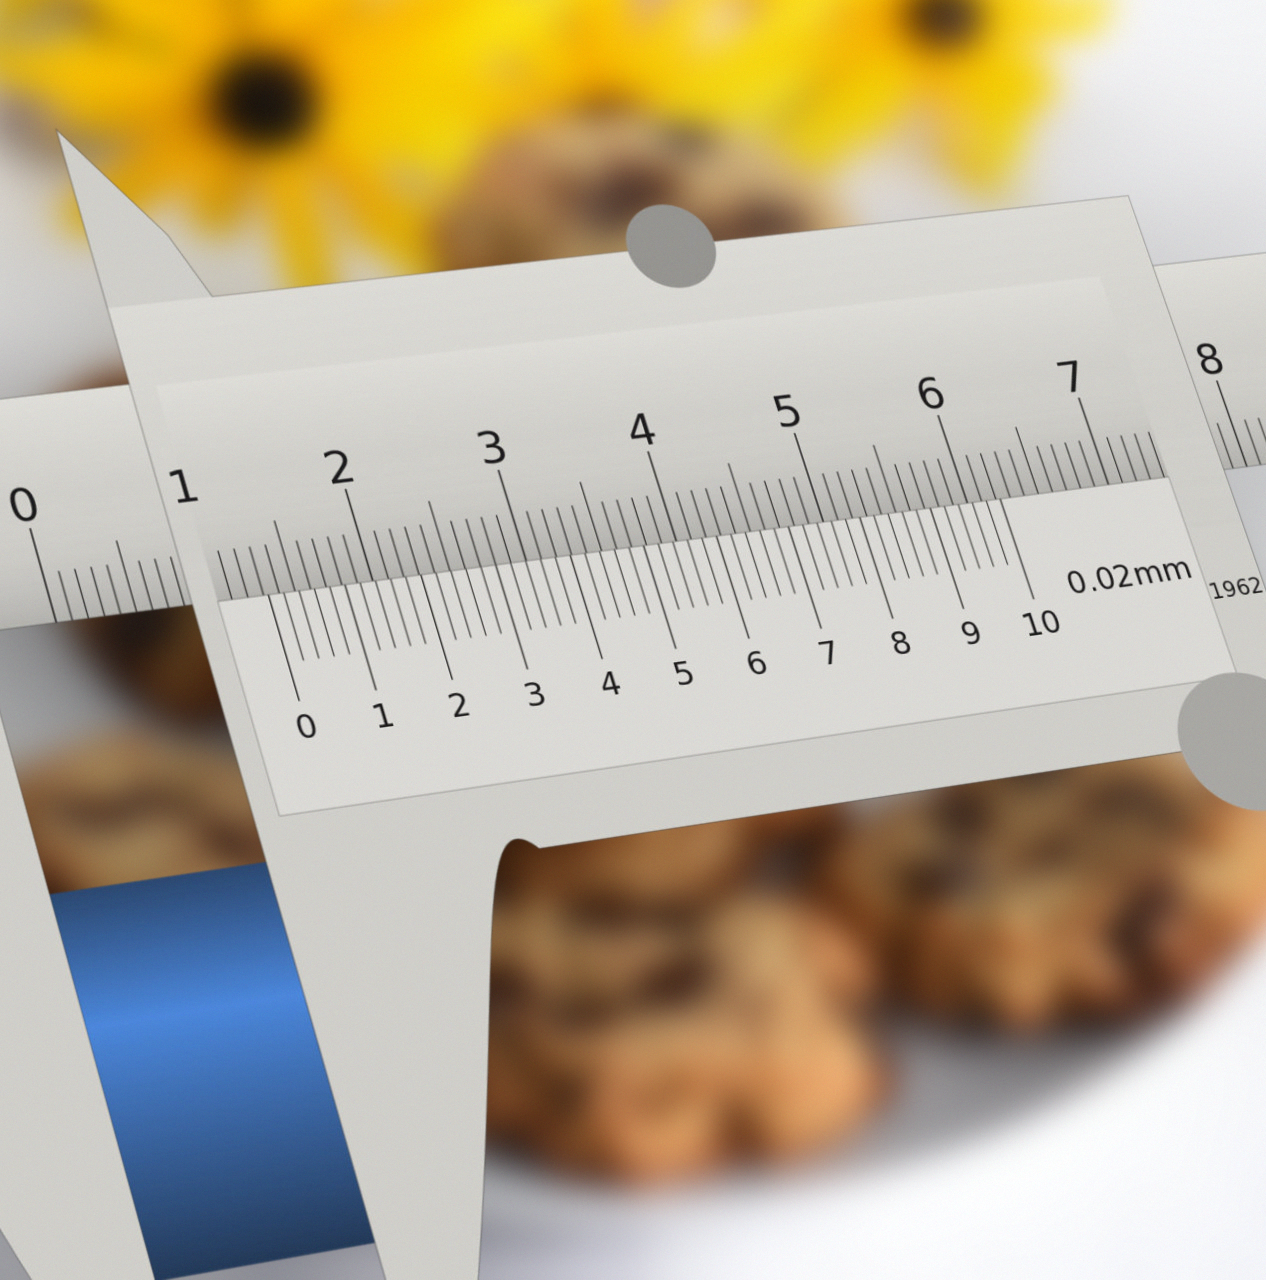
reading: mm 13.3
